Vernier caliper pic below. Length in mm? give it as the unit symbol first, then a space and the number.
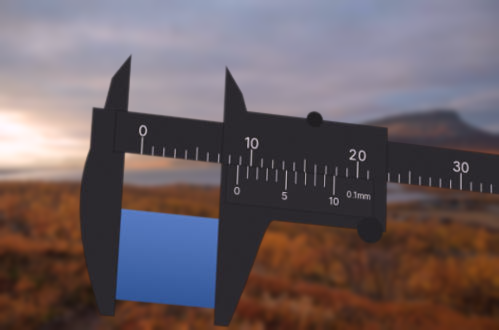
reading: mm 8.8
